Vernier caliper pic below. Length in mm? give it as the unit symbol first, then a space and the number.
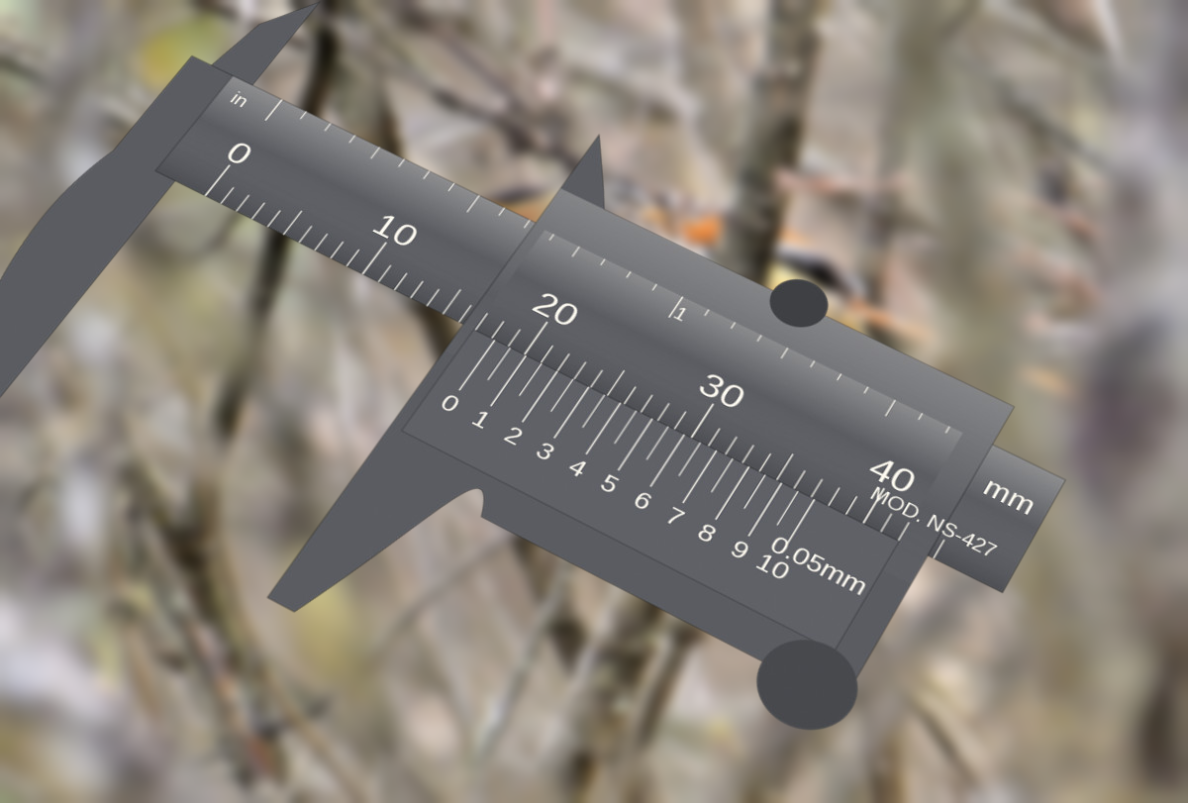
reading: mm 18.2
